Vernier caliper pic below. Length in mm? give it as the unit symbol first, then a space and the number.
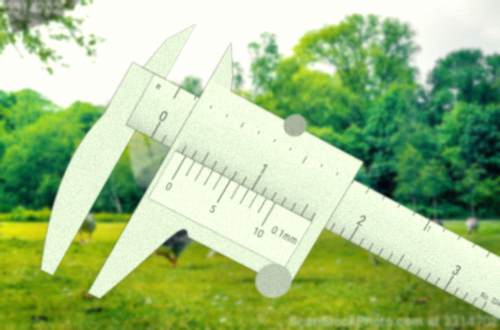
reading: mm 3.4
